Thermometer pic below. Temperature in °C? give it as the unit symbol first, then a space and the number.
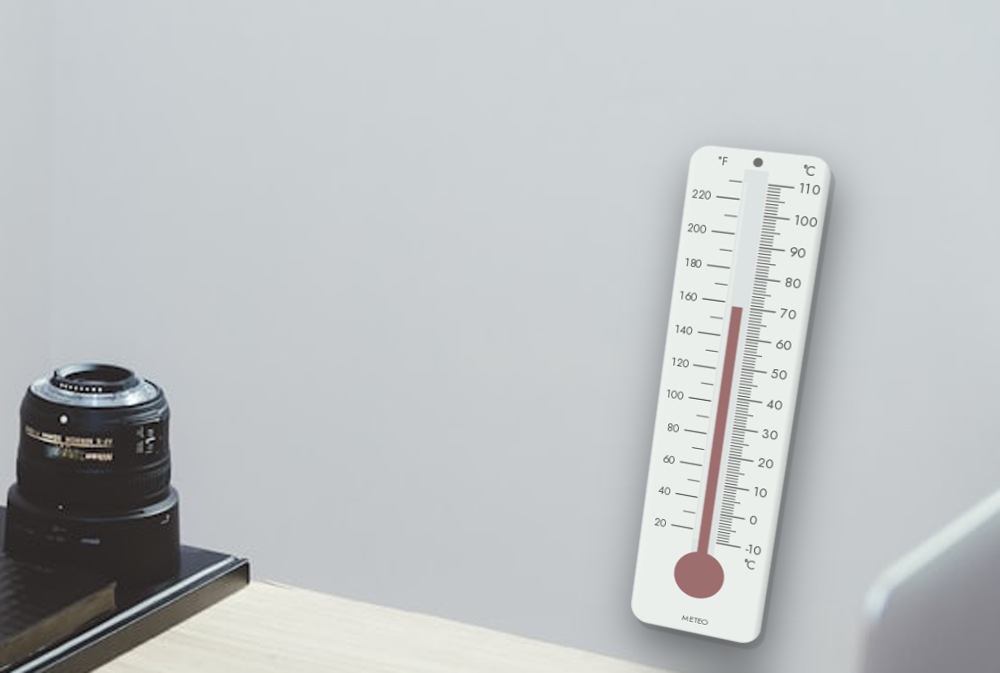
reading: °C 70
